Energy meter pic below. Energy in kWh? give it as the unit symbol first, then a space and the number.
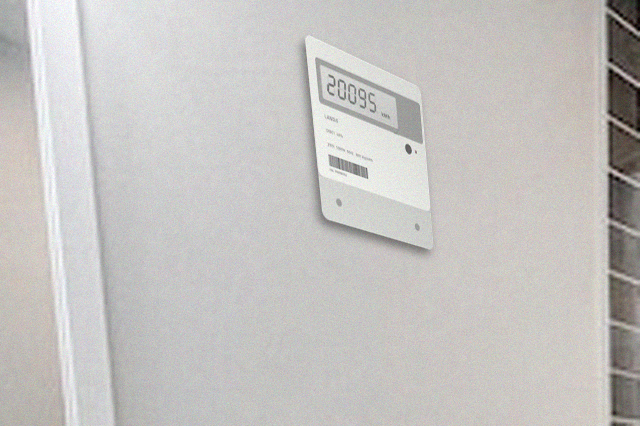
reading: kWh 20095
